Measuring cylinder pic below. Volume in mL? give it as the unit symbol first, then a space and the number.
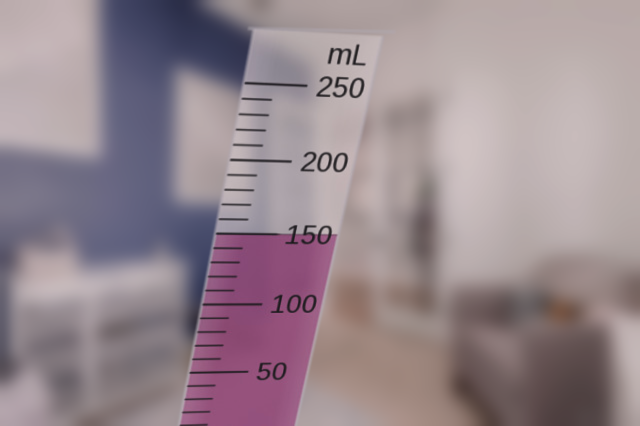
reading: mL 150
